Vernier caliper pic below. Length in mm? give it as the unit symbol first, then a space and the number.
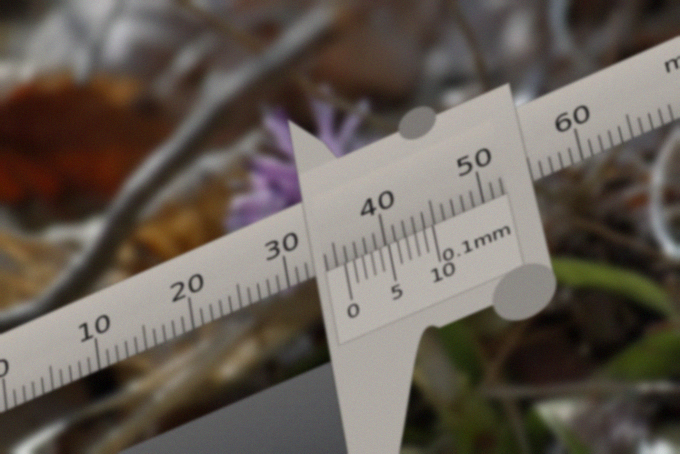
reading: mm 35.8
